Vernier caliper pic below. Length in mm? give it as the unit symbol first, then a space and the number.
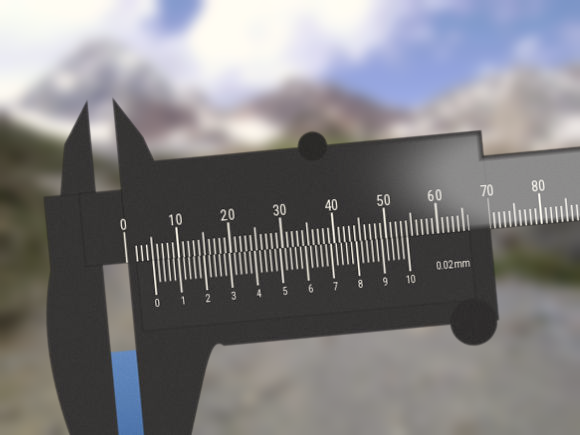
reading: mm 5.0
